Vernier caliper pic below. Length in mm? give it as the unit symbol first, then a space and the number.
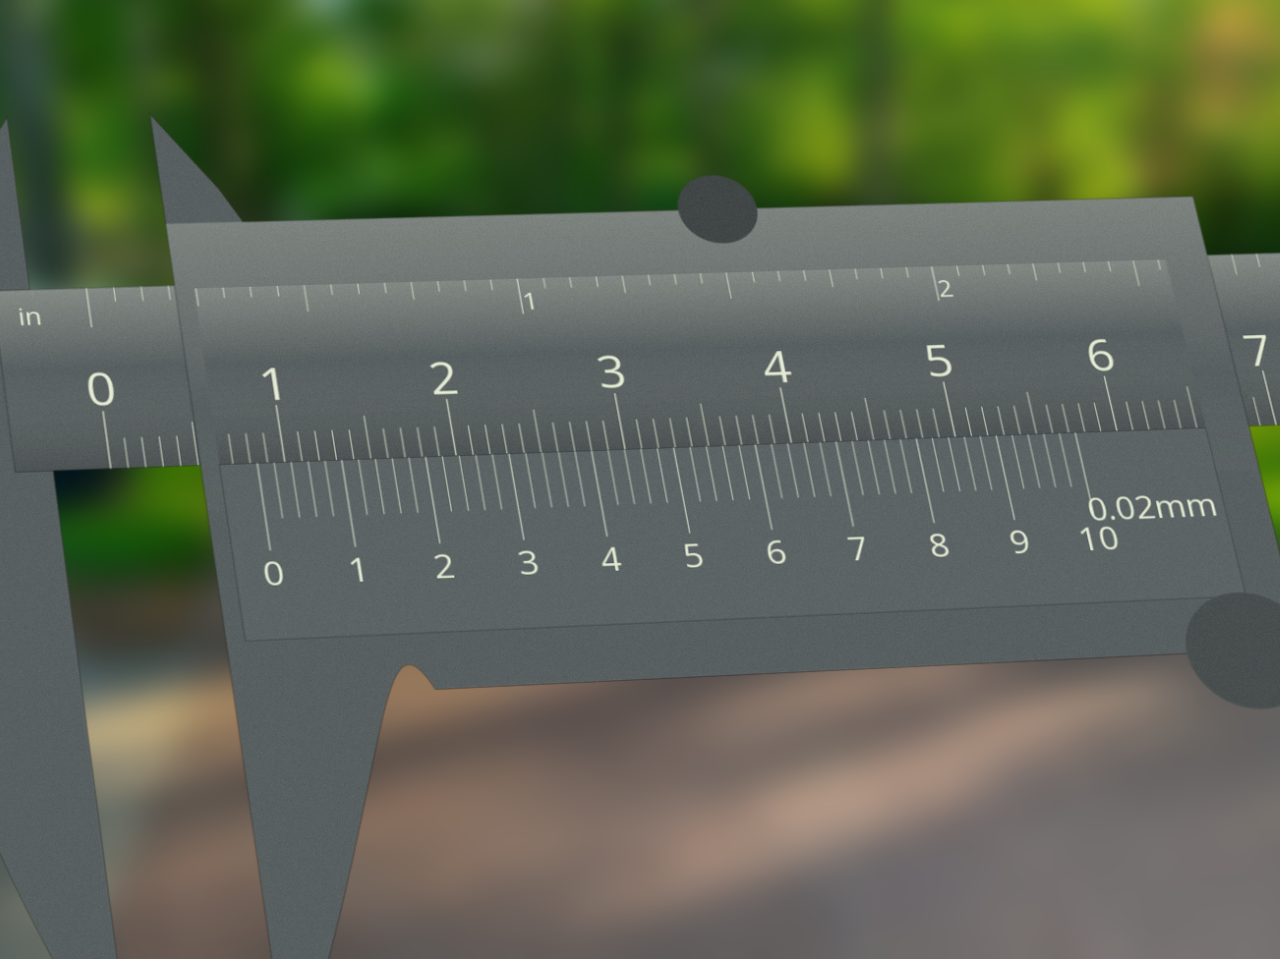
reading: mm 8.4
